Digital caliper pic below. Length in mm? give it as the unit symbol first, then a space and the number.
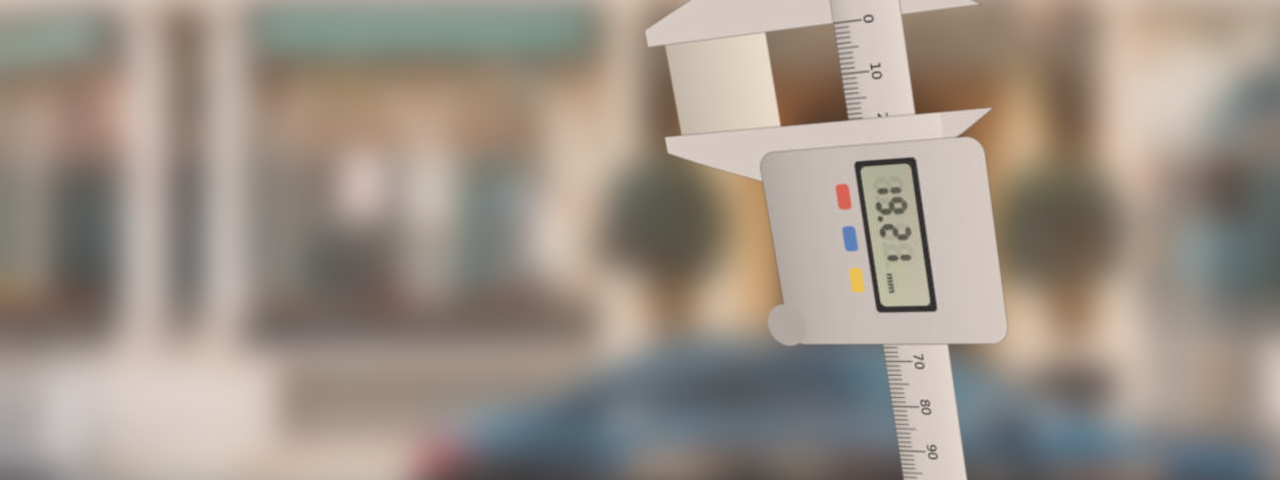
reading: mm 19.21
